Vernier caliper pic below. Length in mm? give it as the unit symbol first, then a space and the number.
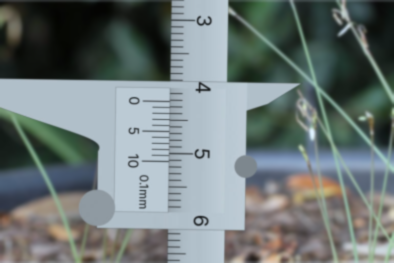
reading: mm 42.2
